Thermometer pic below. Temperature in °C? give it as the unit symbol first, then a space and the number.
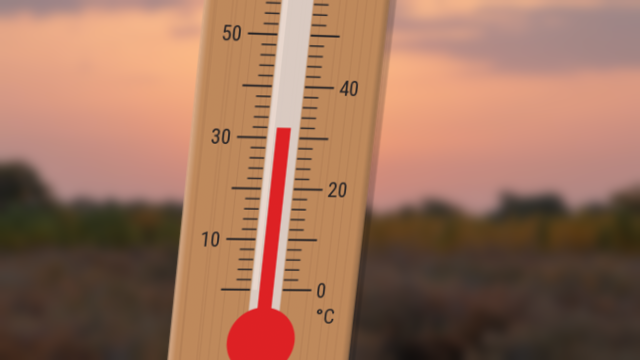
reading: °C 32
